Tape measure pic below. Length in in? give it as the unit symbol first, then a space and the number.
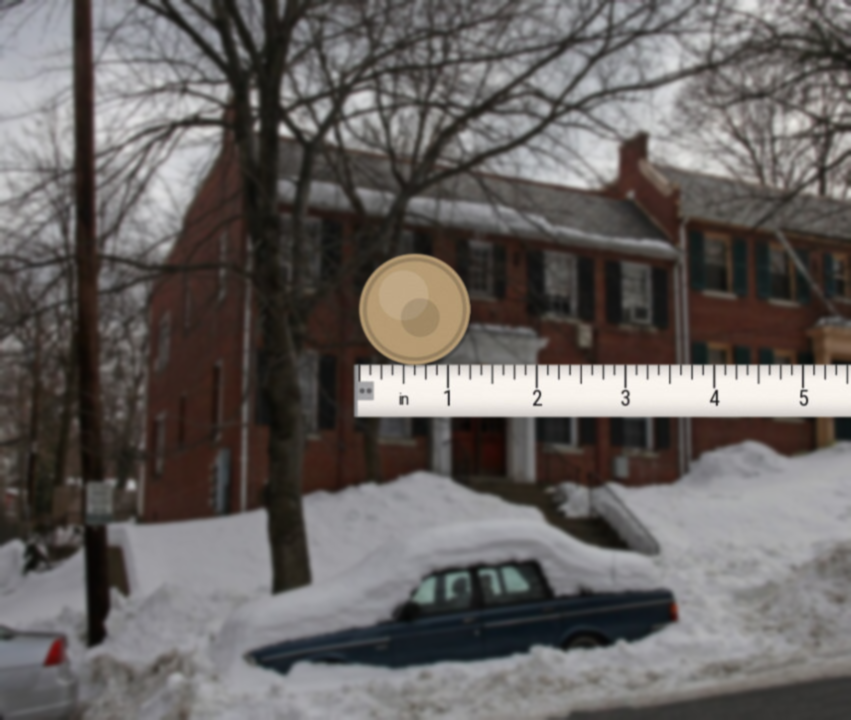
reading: in 1.25
